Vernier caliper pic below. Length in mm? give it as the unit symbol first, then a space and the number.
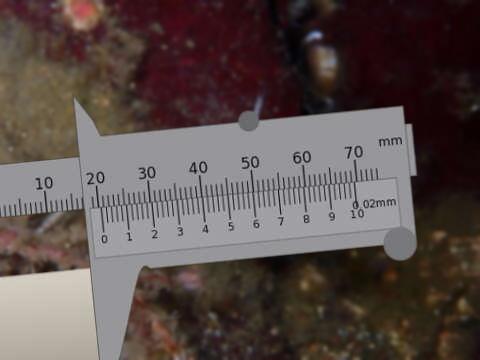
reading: mm 20.5
